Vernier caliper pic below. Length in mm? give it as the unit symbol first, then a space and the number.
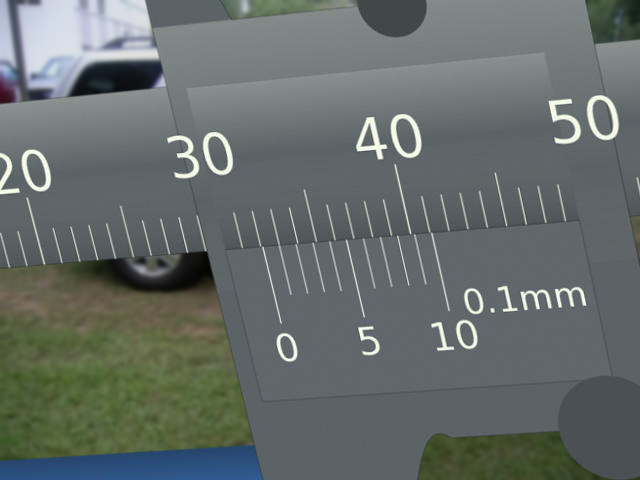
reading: mm 32.1
